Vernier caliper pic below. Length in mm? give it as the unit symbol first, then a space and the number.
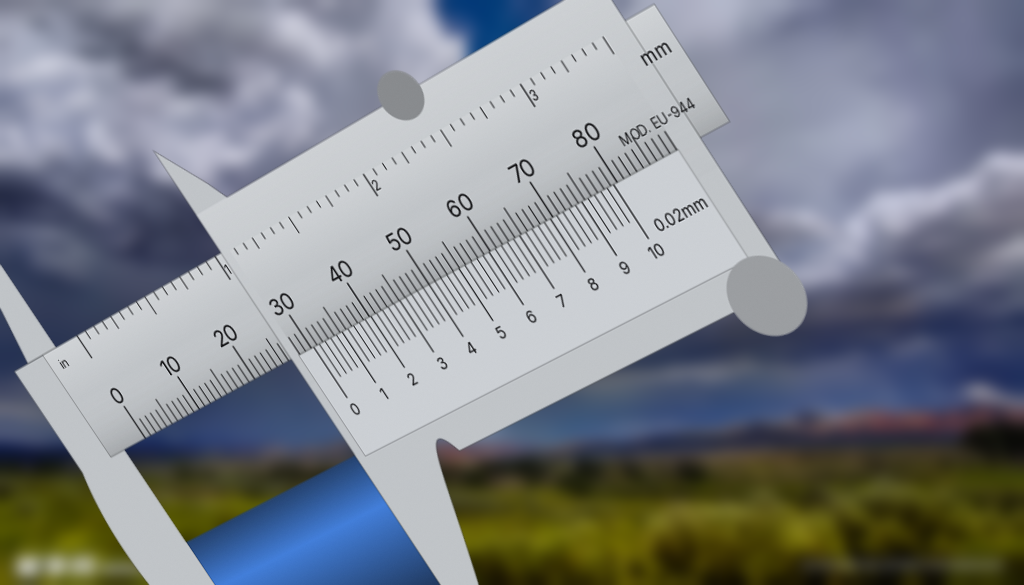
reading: mm 30.4
